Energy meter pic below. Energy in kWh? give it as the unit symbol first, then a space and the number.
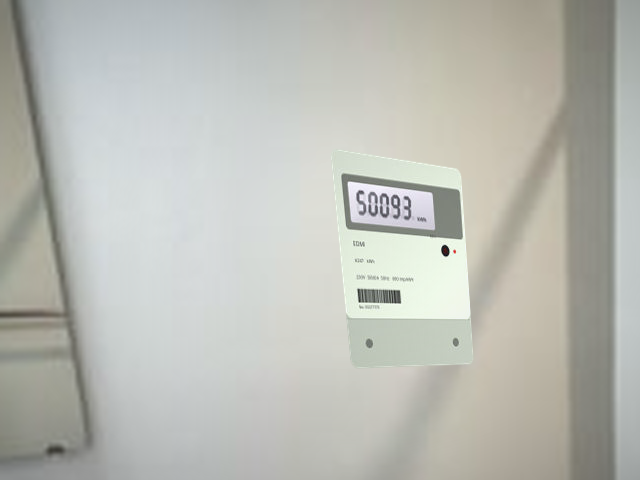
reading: kWh 50093
